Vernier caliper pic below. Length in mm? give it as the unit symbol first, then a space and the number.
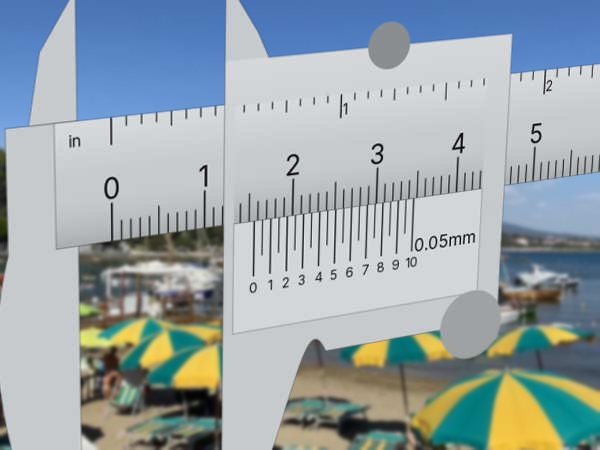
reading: mm 15.6
